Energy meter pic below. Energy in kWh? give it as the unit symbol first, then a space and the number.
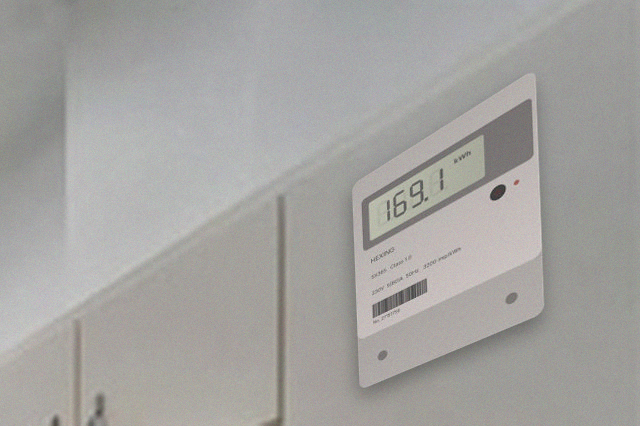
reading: kWh 169.1
